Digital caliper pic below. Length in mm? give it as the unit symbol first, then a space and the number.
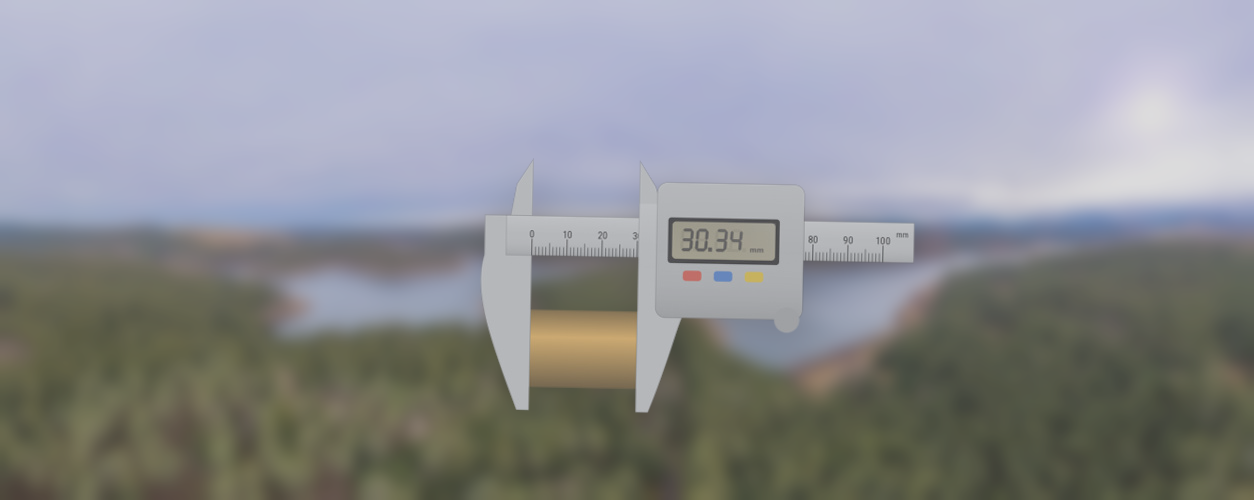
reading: mm 30.34
